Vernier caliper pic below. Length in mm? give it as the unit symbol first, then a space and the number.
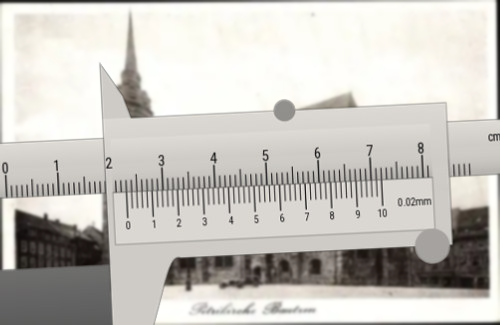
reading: mm 23.0
